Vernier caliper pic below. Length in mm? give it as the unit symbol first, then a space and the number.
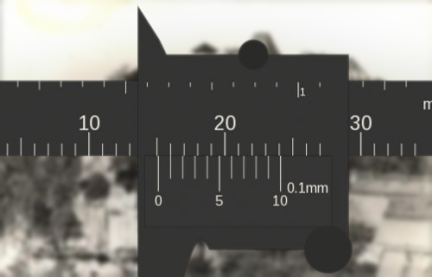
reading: mm 15.1
